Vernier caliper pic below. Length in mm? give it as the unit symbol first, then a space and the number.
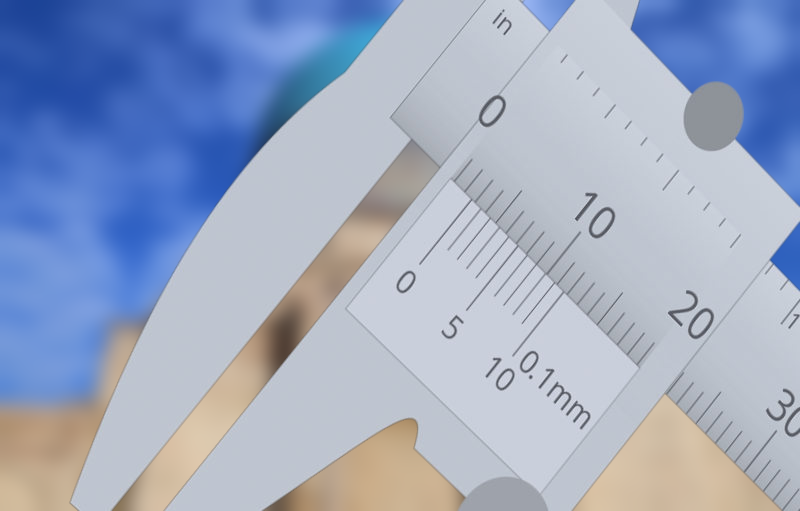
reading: mm 2.7
